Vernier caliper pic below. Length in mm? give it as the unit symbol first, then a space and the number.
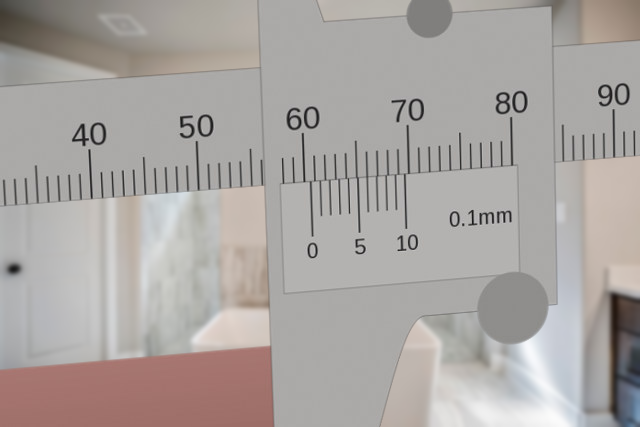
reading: mm 60.6
